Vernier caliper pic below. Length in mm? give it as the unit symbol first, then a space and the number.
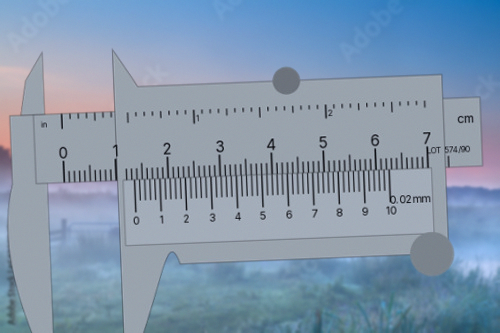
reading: mm 13.5
